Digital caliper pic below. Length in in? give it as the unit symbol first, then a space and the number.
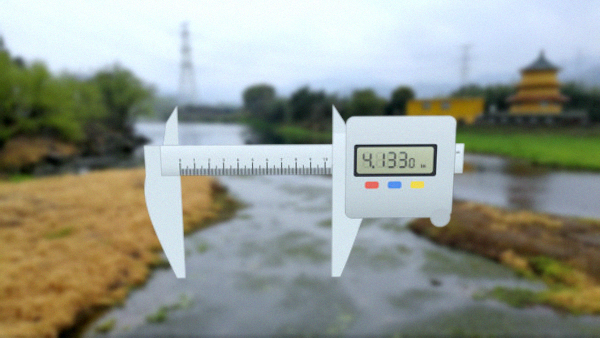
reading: in 4.1330
